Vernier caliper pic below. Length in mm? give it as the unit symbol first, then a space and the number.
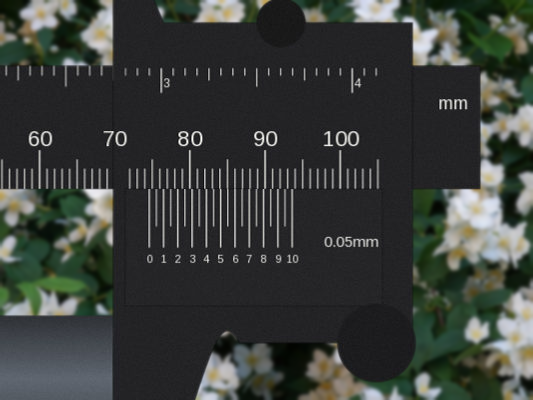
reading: mm 74.6
